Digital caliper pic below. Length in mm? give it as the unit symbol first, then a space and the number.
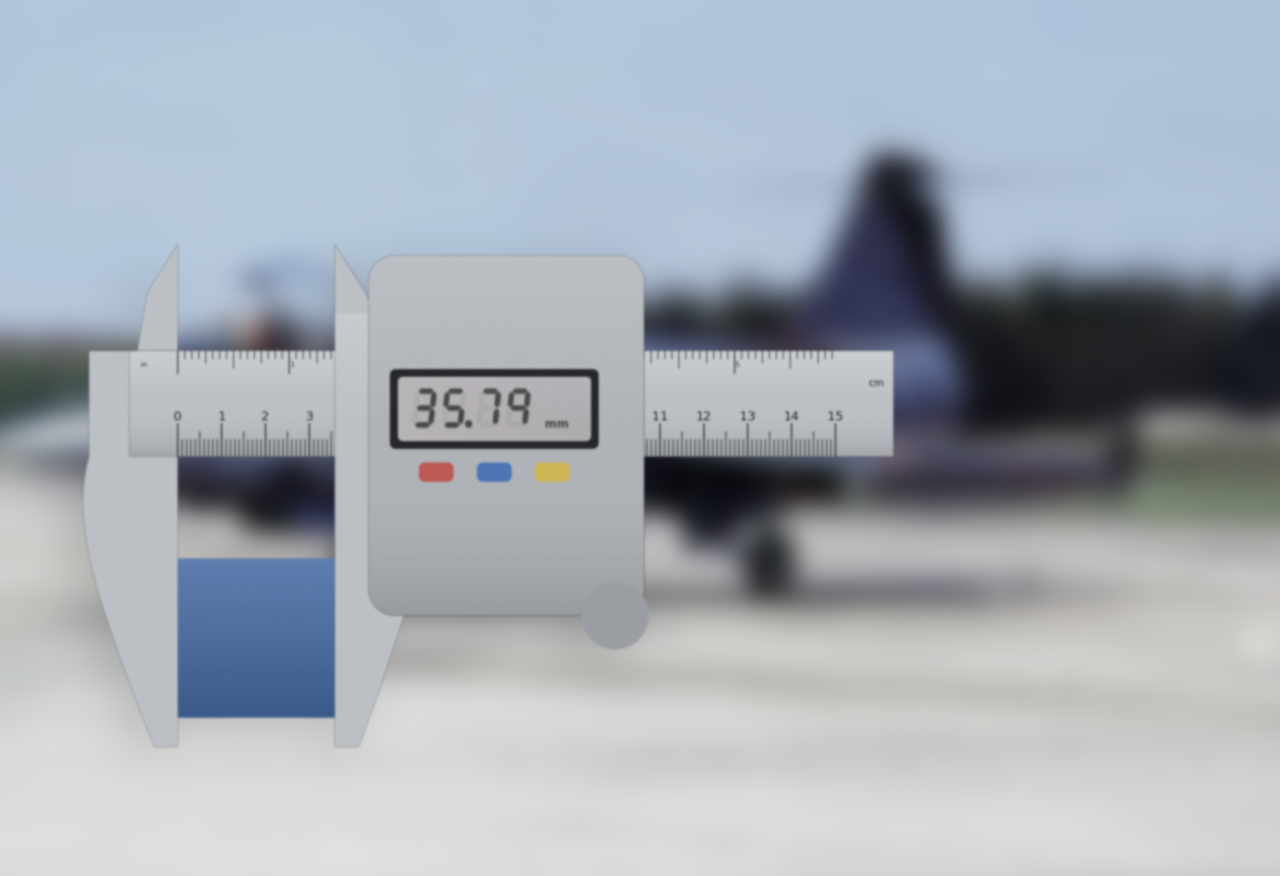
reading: mm 35.79
